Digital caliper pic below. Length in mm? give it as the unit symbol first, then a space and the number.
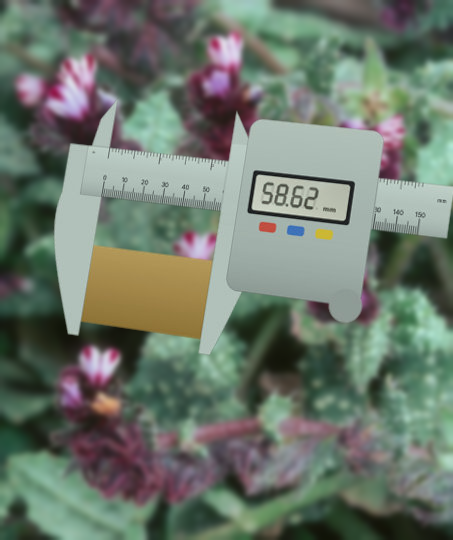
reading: mm 58.62
